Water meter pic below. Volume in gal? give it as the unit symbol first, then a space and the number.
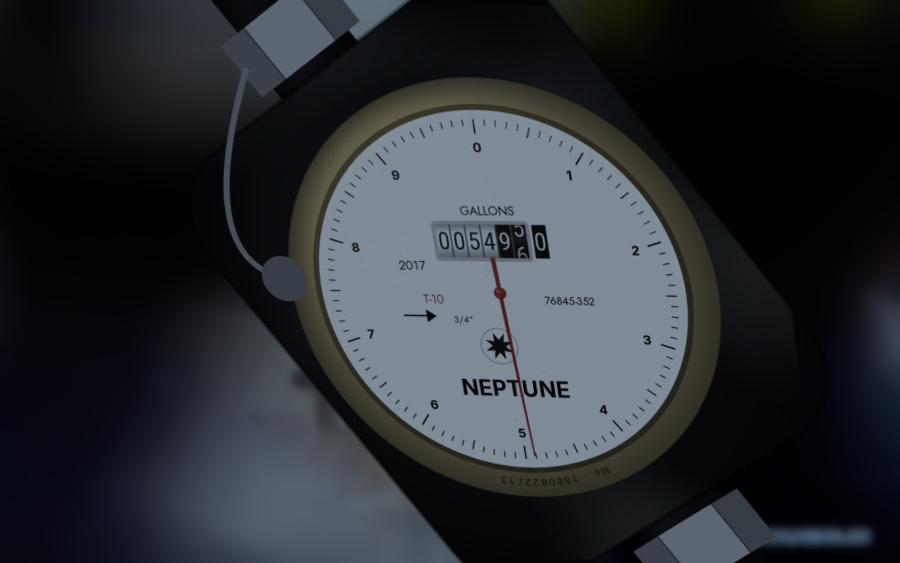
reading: gal 54954.9
